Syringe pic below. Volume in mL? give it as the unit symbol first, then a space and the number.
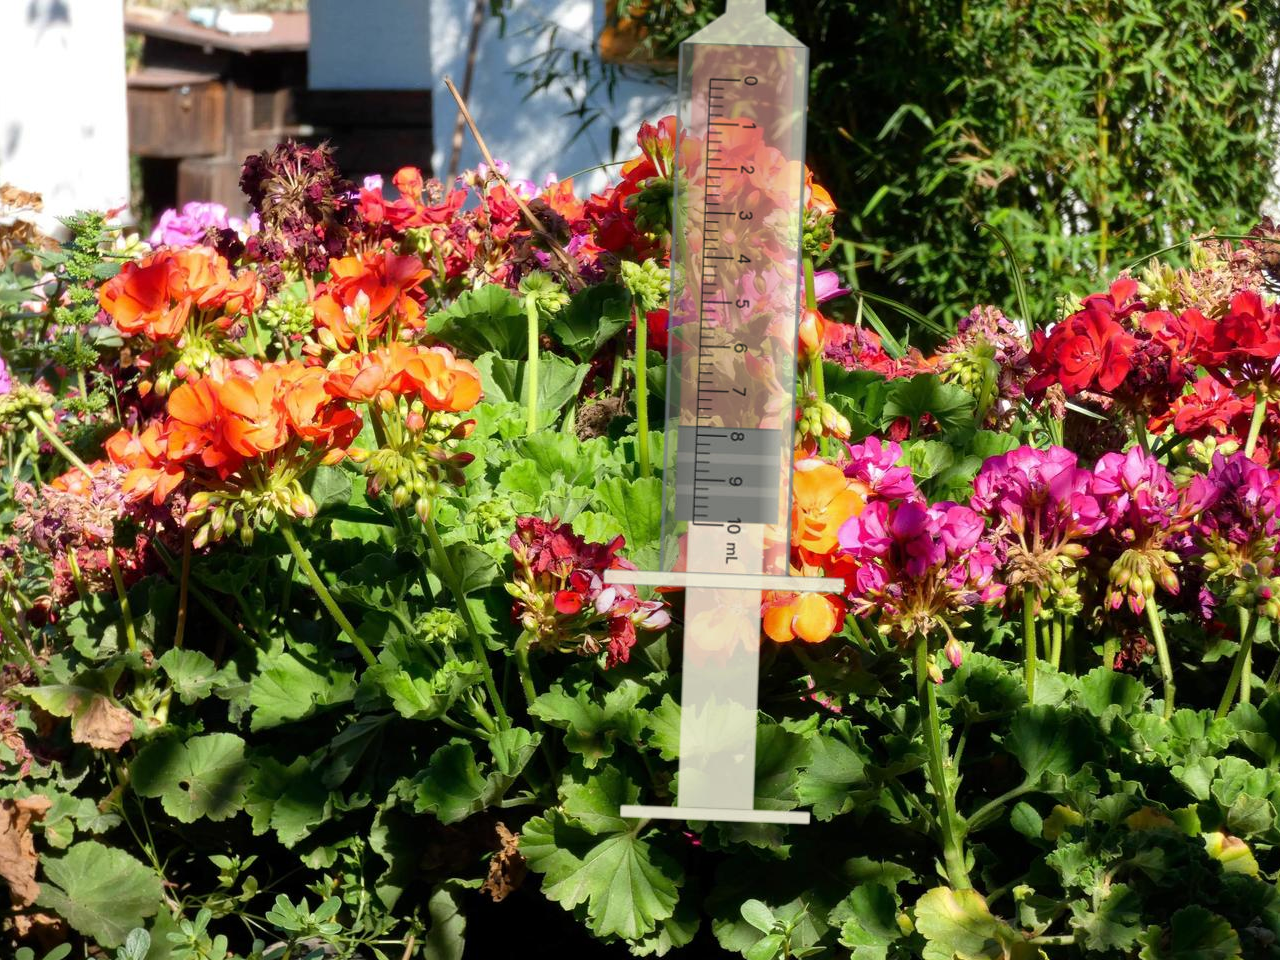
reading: mL 7.8
